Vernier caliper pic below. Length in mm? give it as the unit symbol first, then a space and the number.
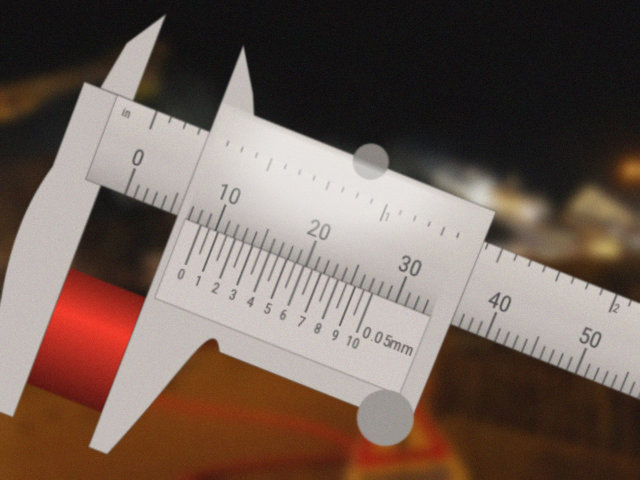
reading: mm 8.4
